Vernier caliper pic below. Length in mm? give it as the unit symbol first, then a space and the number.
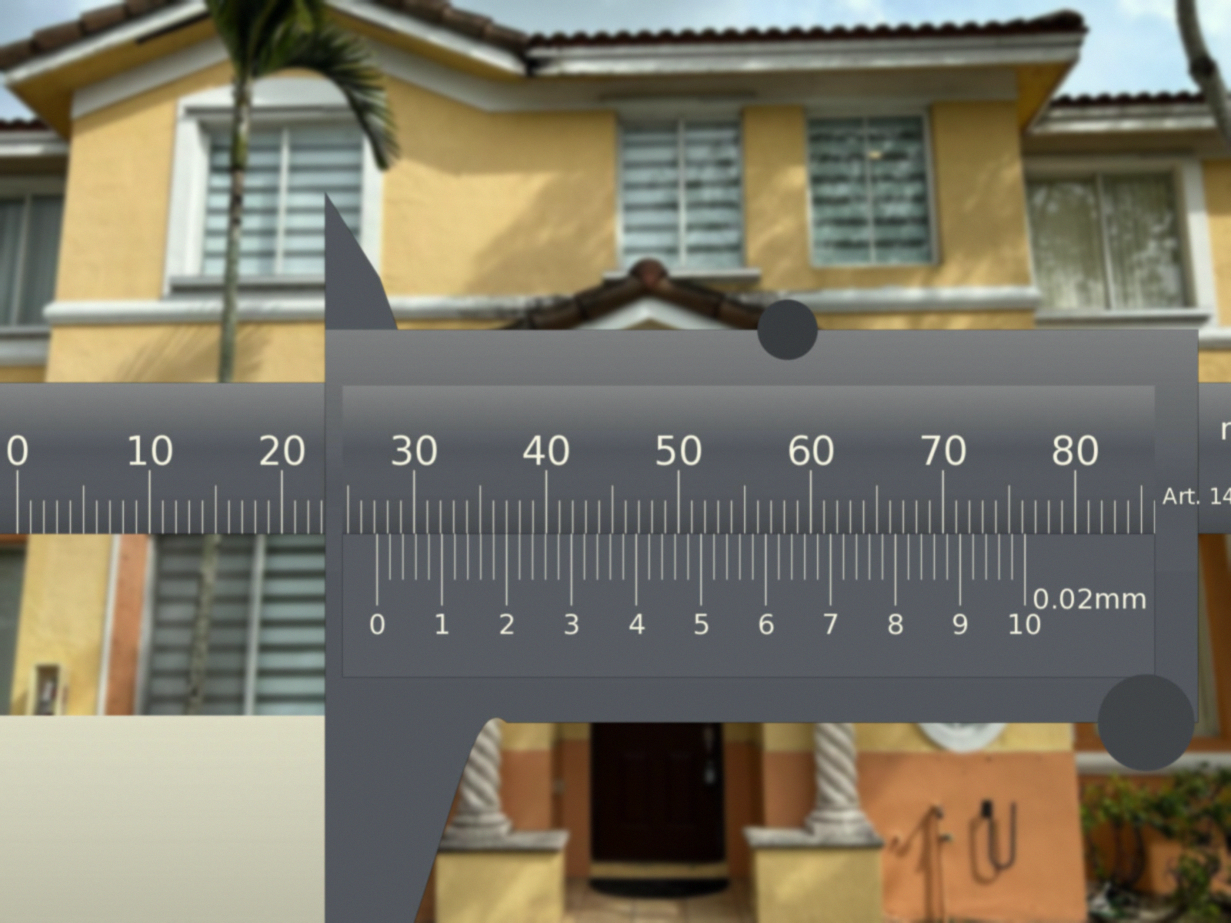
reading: mm 27.2
